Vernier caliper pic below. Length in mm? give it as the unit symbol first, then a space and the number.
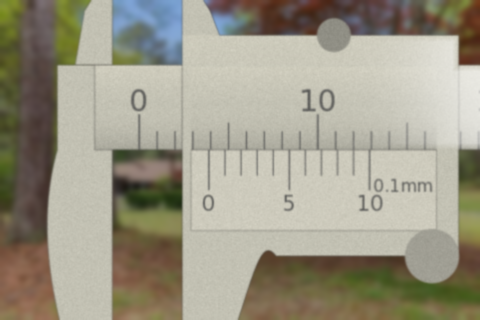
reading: mm 3.9
